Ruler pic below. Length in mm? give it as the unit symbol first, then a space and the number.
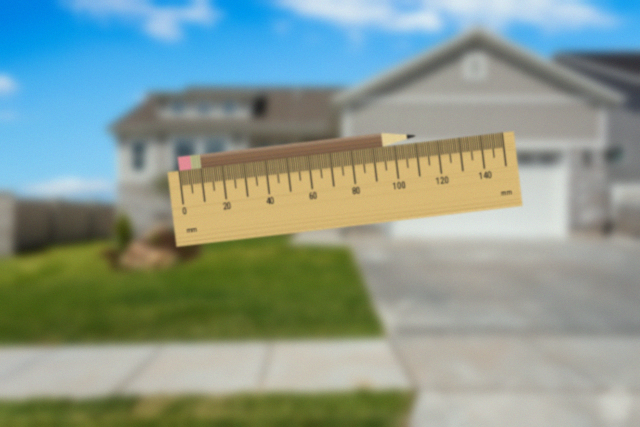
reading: mm 110
